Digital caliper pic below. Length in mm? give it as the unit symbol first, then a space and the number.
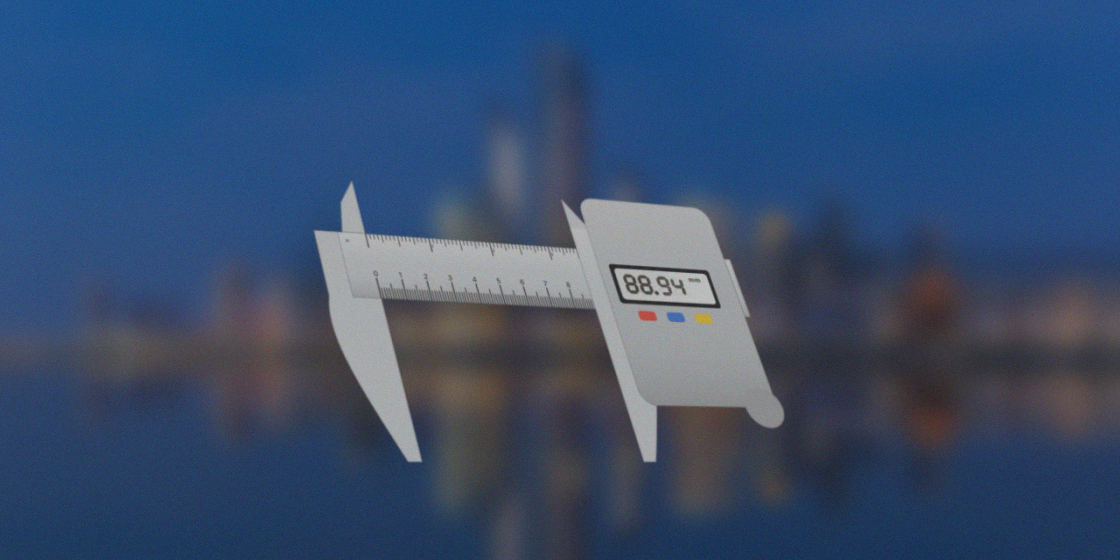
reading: mm 88.94
